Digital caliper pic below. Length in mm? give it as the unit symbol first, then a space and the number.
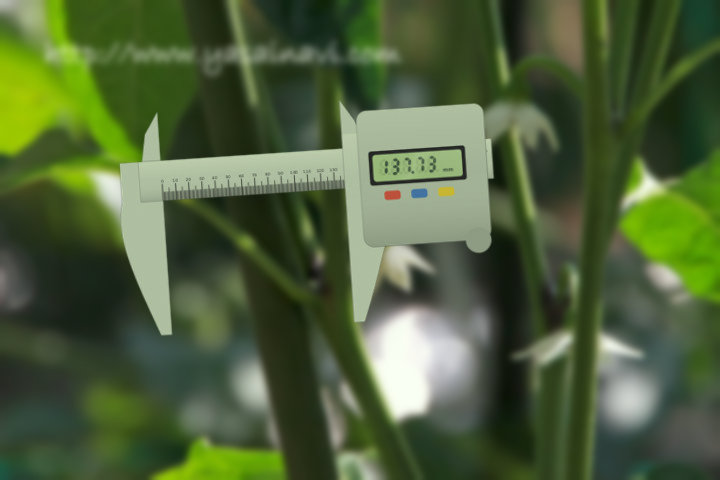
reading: mm 137.73
